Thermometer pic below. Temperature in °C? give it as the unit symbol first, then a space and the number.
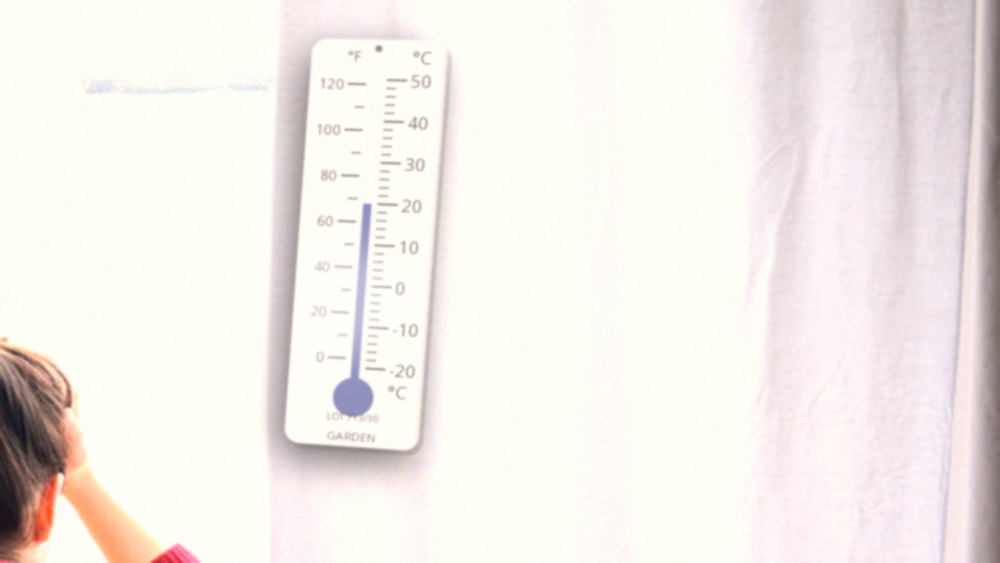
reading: °C 20
